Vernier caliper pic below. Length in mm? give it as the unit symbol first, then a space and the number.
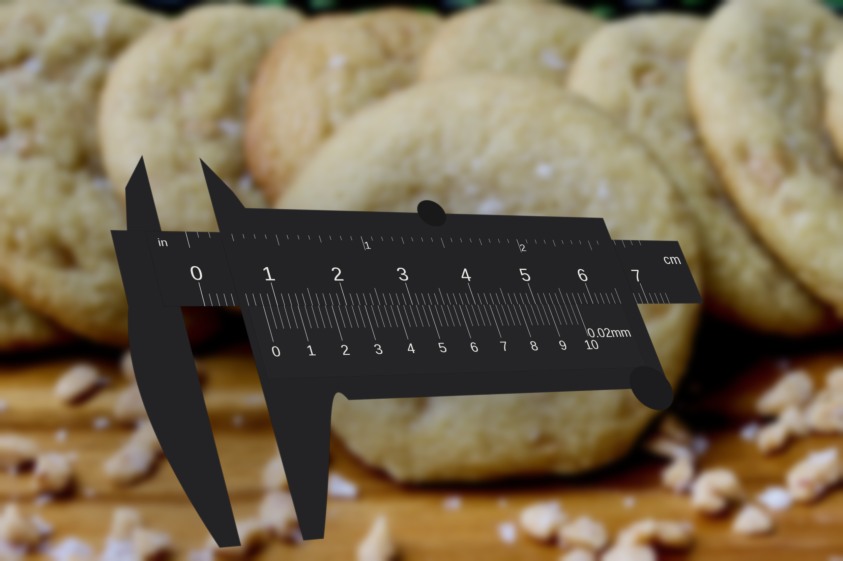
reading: mm 8.0
